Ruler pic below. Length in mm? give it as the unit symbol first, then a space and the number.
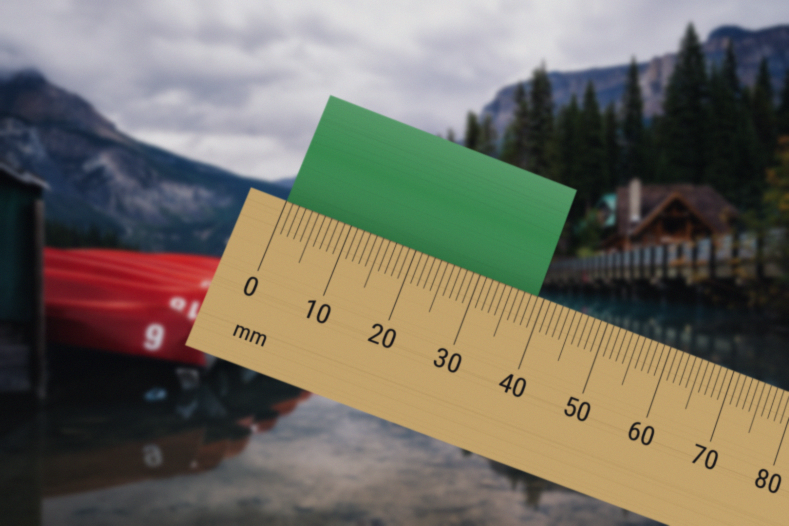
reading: mm 39
